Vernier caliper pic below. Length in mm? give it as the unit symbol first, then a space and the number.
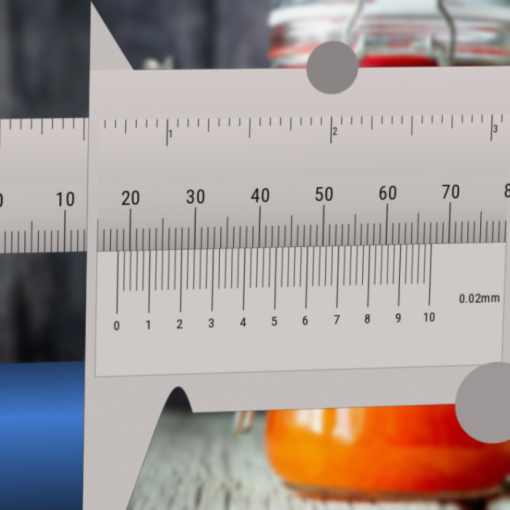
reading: mm 18.2
